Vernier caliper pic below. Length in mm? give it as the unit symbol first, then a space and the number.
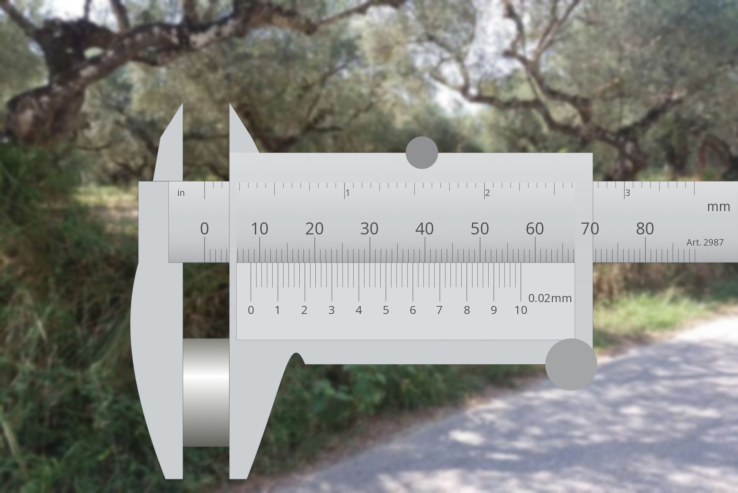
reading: mm 8.4
